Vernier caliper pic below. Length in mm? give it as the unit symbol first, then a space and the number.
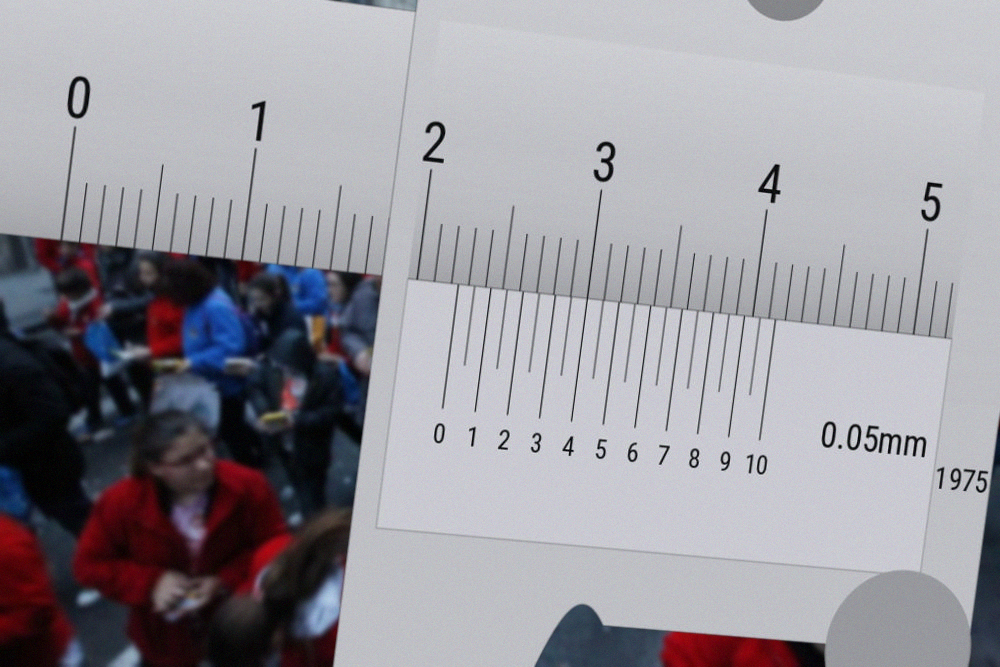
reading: mm 22.4
